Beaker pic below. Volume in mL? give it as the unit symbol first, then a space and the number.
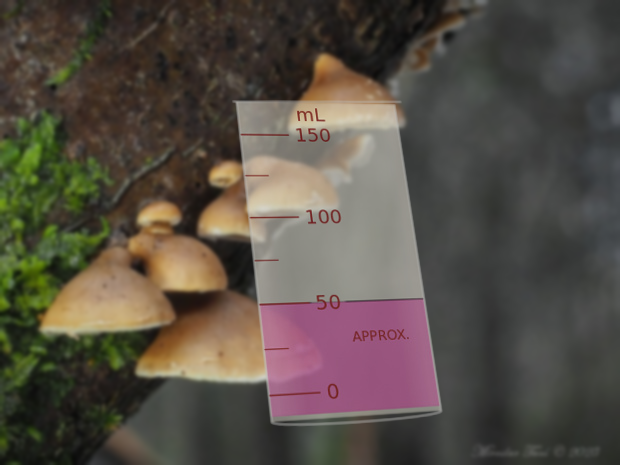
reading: mL 50
